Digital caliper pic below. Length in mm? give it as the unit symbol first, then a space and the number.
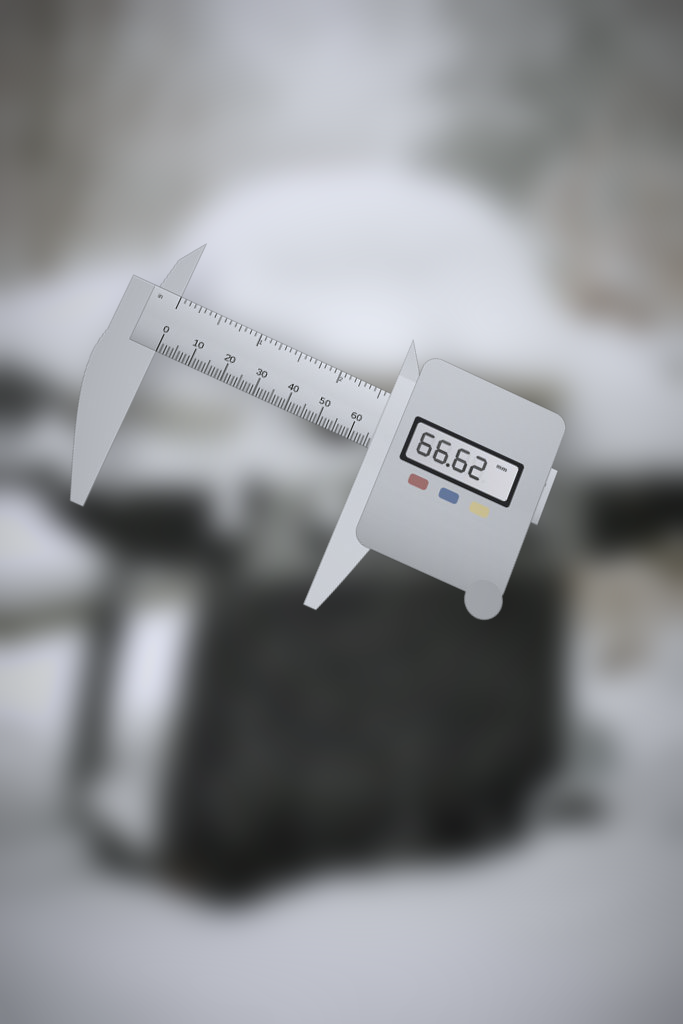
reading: mm 66.62
